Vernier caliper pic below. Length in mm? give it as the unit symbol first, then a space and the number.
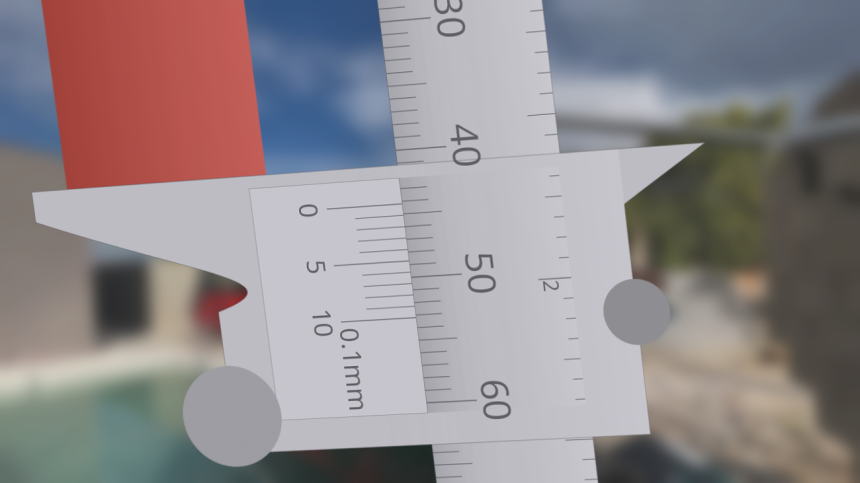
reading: mm 44.2
